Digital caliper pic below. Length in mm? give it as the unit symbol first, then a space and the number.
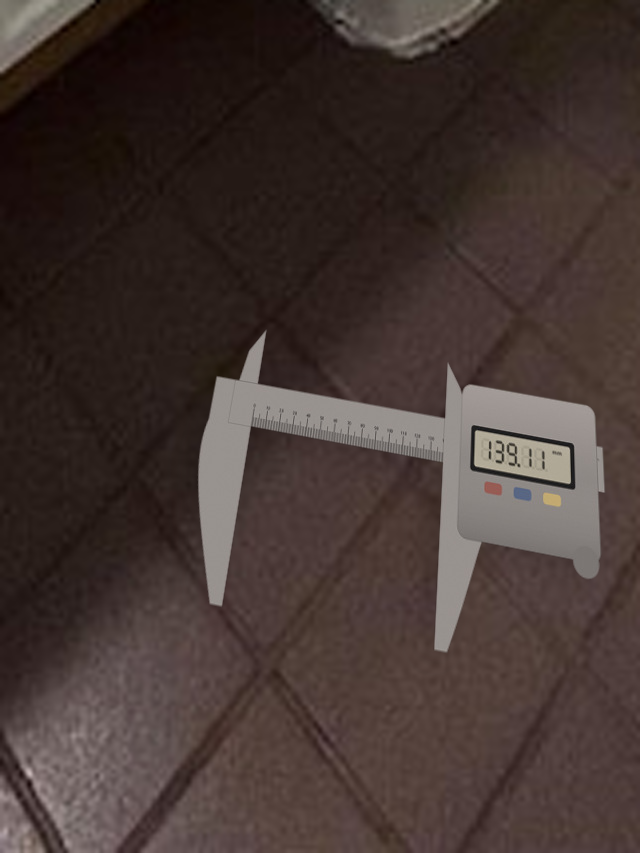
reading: mm 139.11
